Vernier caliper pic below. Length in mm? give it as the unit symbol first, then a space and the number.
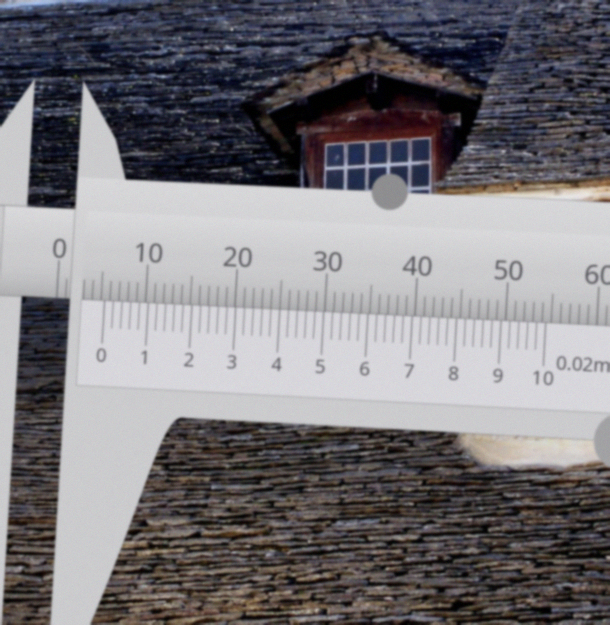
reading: mm 5.4
